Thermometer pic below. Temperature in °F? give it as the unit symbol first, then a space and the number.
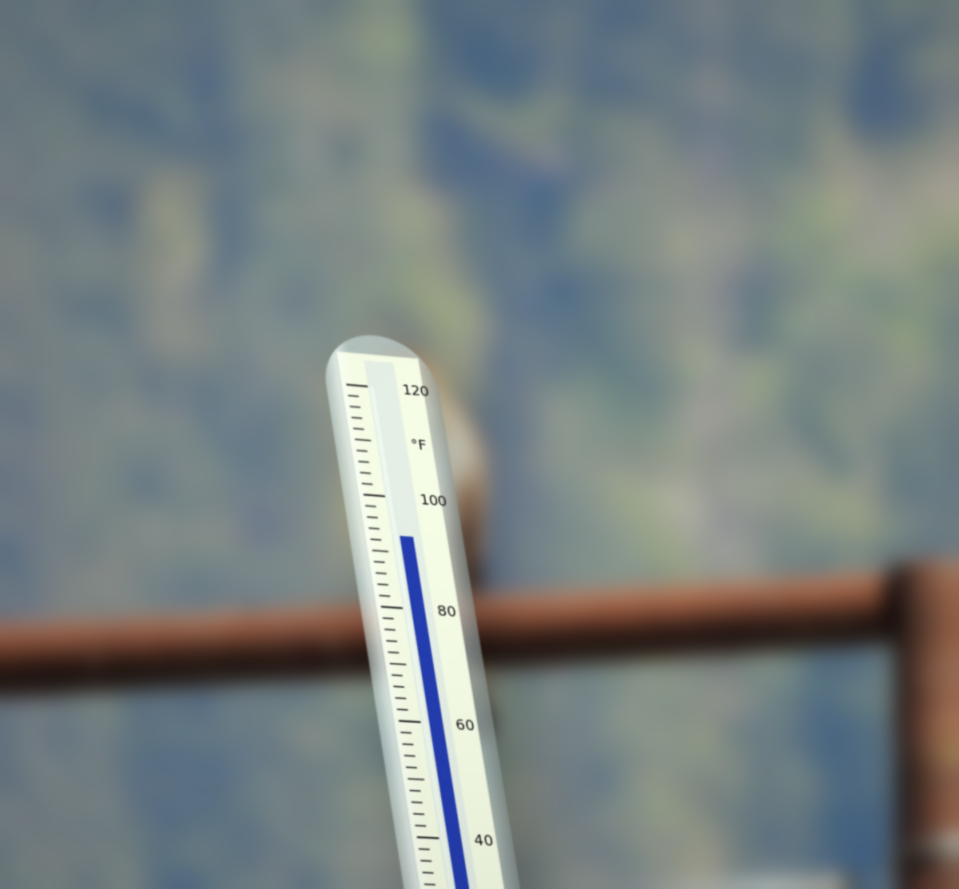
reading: °F 93
